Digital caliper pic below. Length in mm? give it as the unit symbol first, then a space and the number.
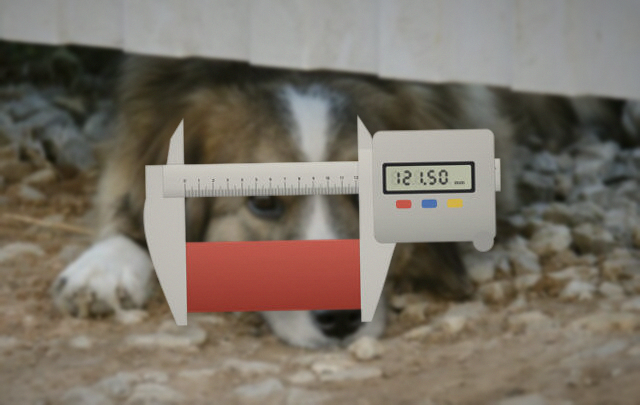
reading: mm 121.50
